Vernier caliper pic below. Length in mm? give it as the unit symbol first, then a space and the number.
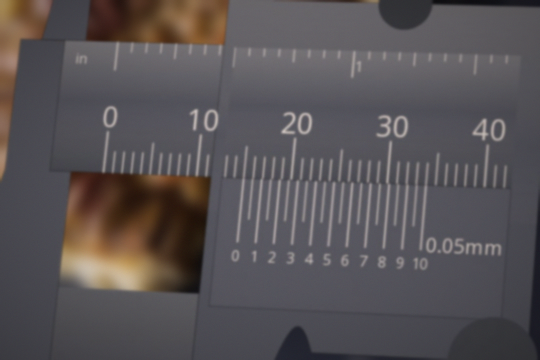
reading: mm 15.0
